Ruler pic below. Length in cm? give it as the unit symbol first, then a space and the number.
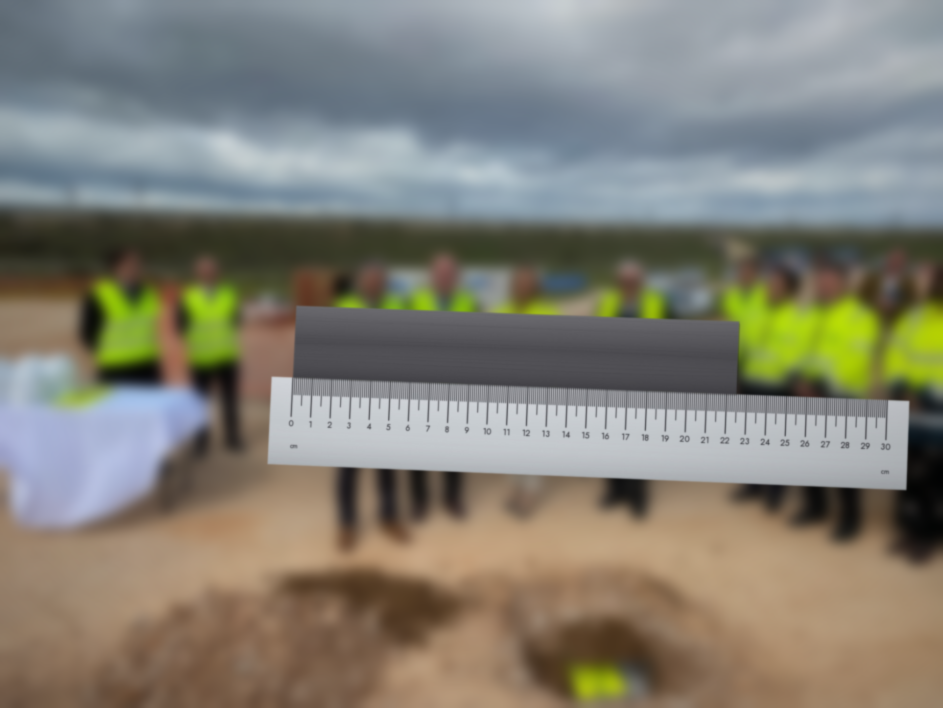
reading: cm 22.5
